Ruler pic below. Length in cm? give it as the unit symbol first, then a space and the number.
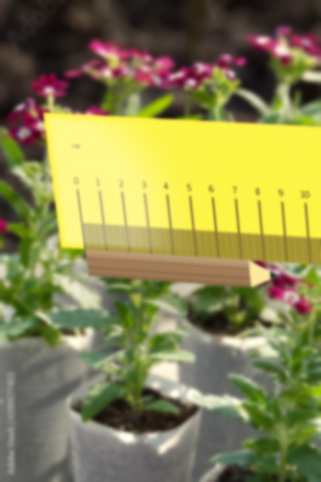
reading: cm 8.5
